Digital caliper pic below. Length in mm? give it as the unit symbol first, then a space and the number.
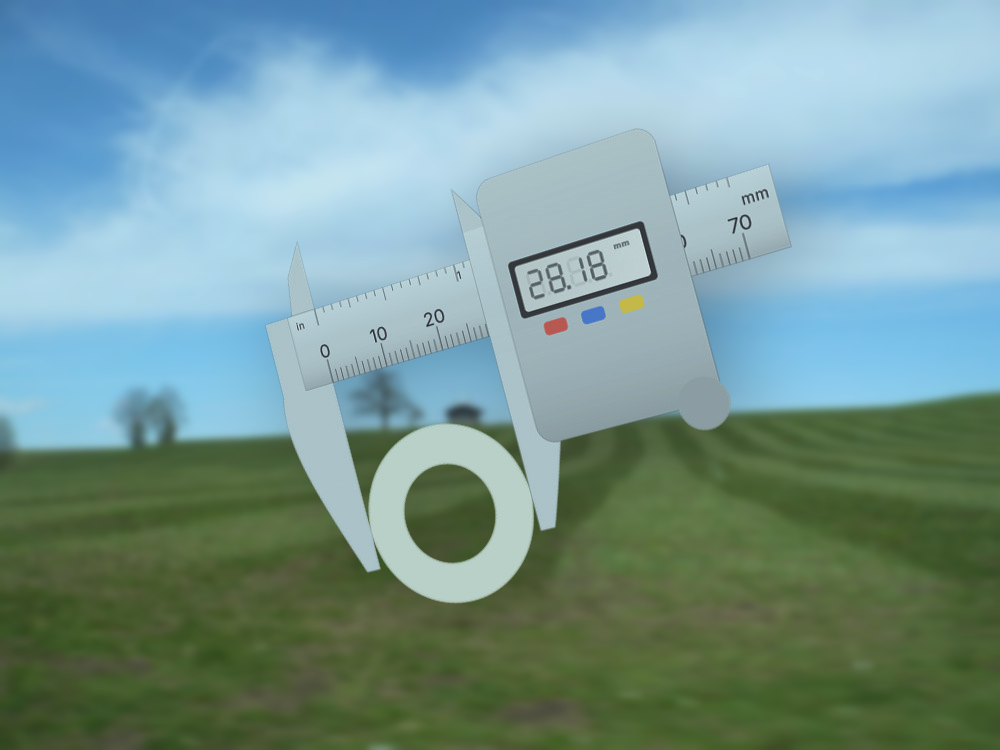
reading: mm 28.18
